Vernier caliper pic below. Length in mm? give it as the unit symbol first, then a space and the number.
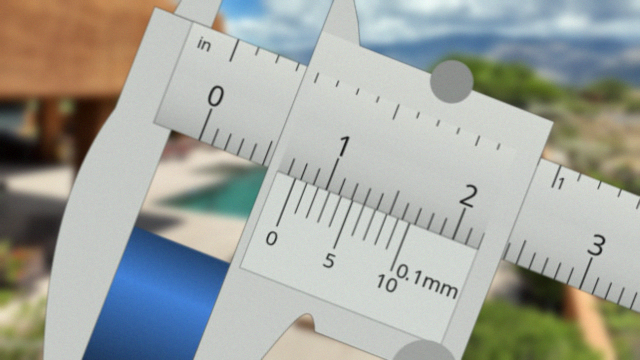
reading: mm 7.6
